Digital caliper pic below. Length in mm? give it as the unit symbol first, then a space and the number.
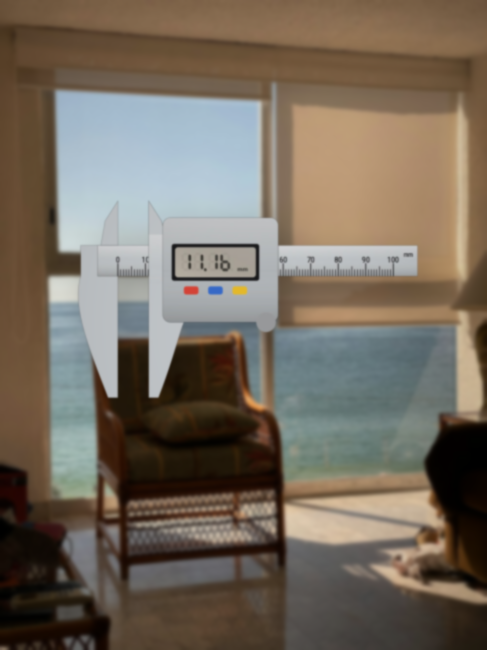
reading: mm 11.16
